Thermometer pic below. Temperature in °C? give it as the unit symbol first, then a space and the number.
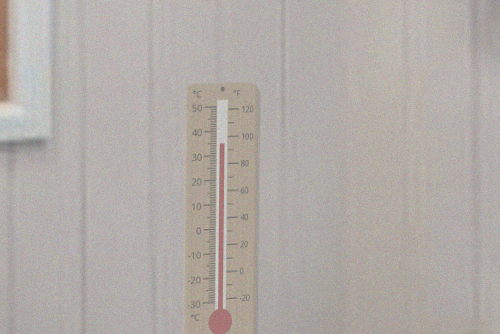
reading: °C 35
